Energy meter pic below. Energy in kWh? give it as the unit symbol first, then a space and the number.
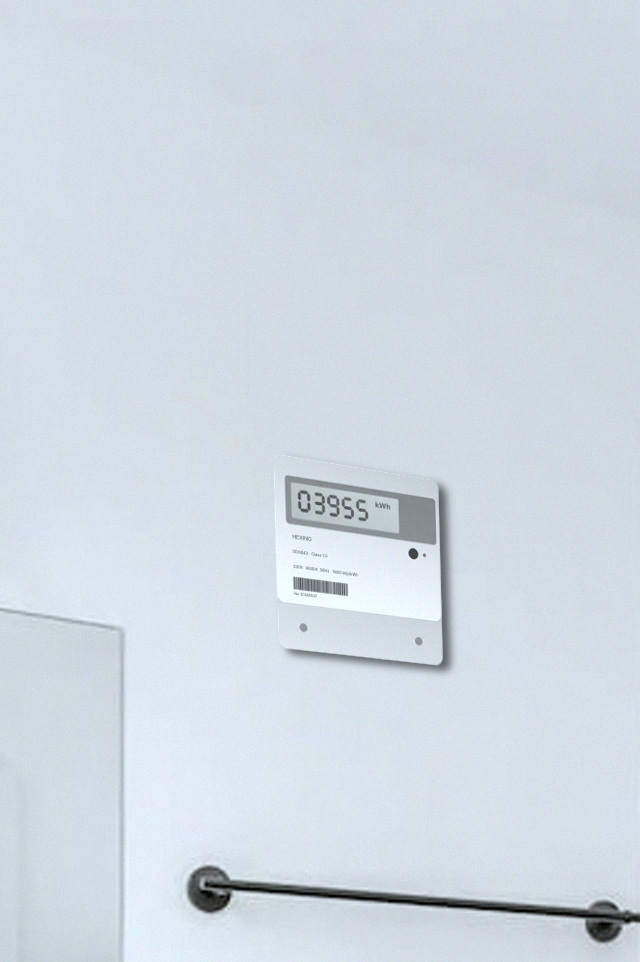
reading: kWh 3955
